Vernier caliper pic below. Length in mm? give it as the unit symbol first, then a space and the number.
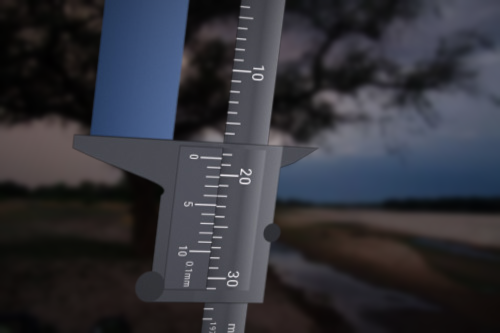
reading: mm 18.4
